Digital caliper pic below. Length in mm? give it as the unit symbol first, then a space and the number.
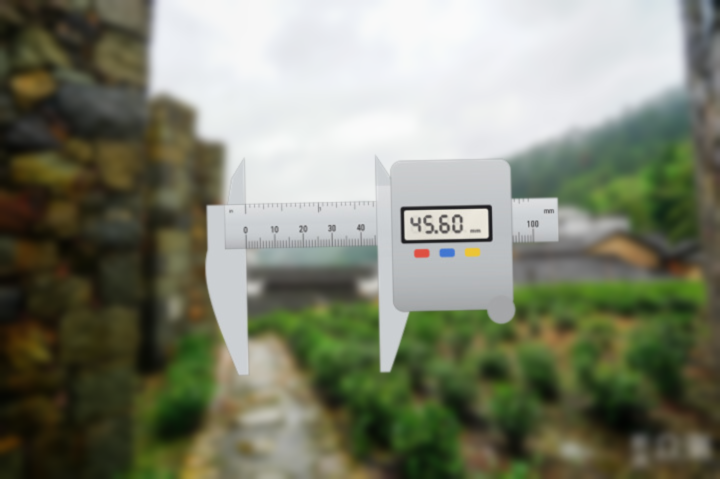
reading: mm 45.60
